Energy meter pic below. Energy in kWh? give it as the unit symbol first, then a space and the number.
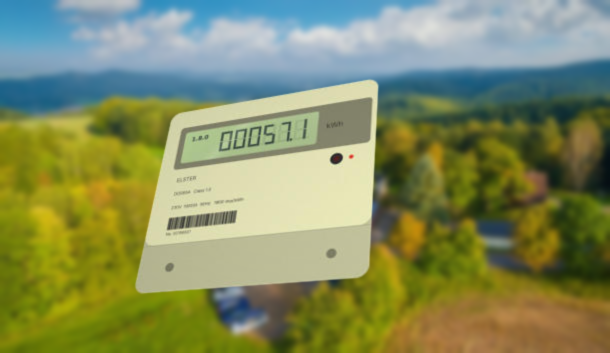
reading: kWh 57.1
